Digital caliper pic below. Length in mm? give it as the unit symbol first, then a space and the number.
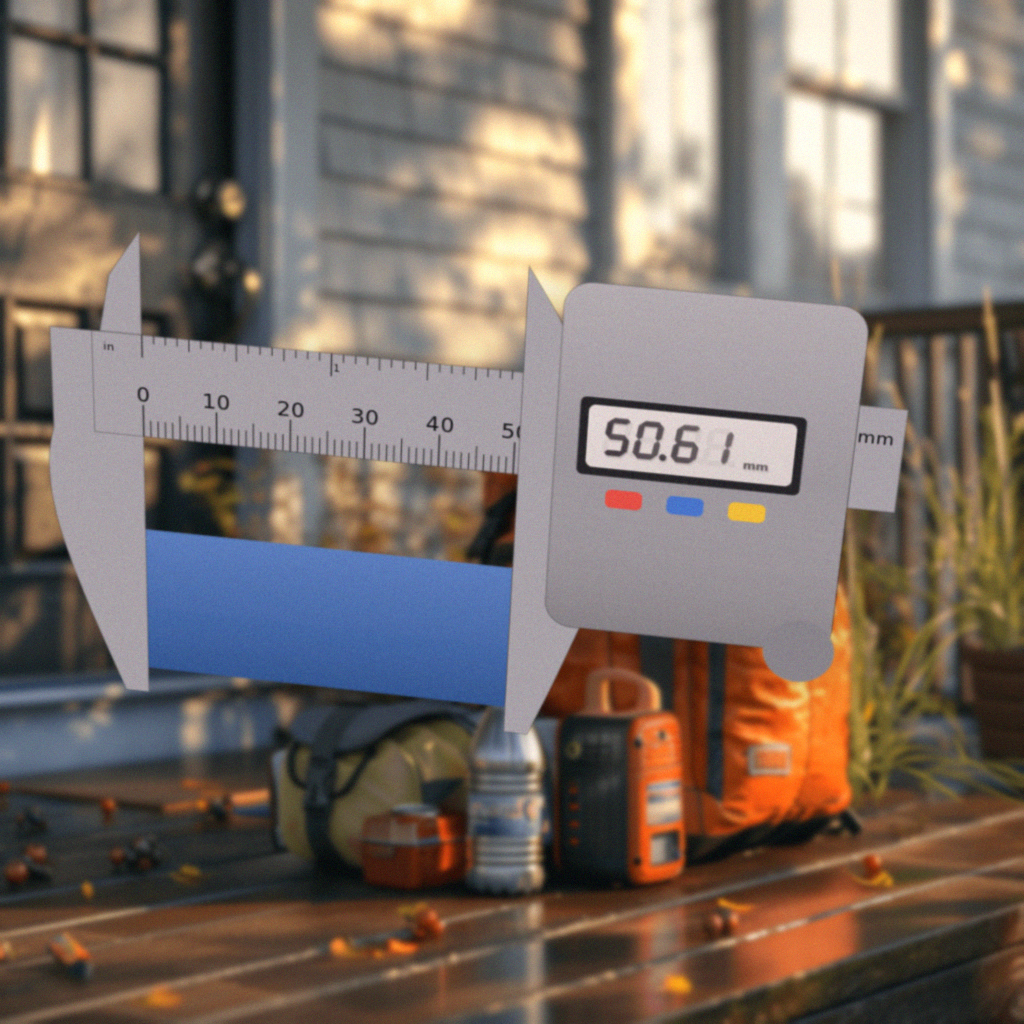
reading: mm 50.61
